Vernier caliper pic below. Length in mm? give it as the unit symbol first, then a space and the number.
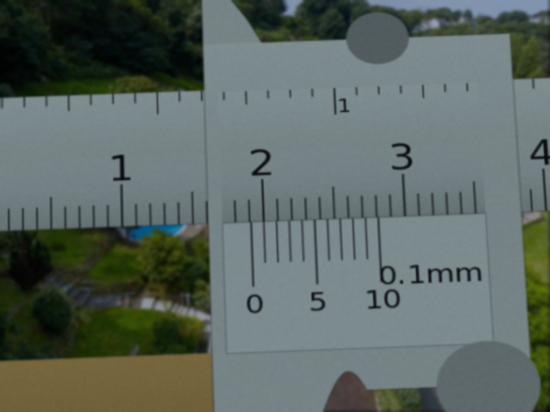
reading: mm 19.1
